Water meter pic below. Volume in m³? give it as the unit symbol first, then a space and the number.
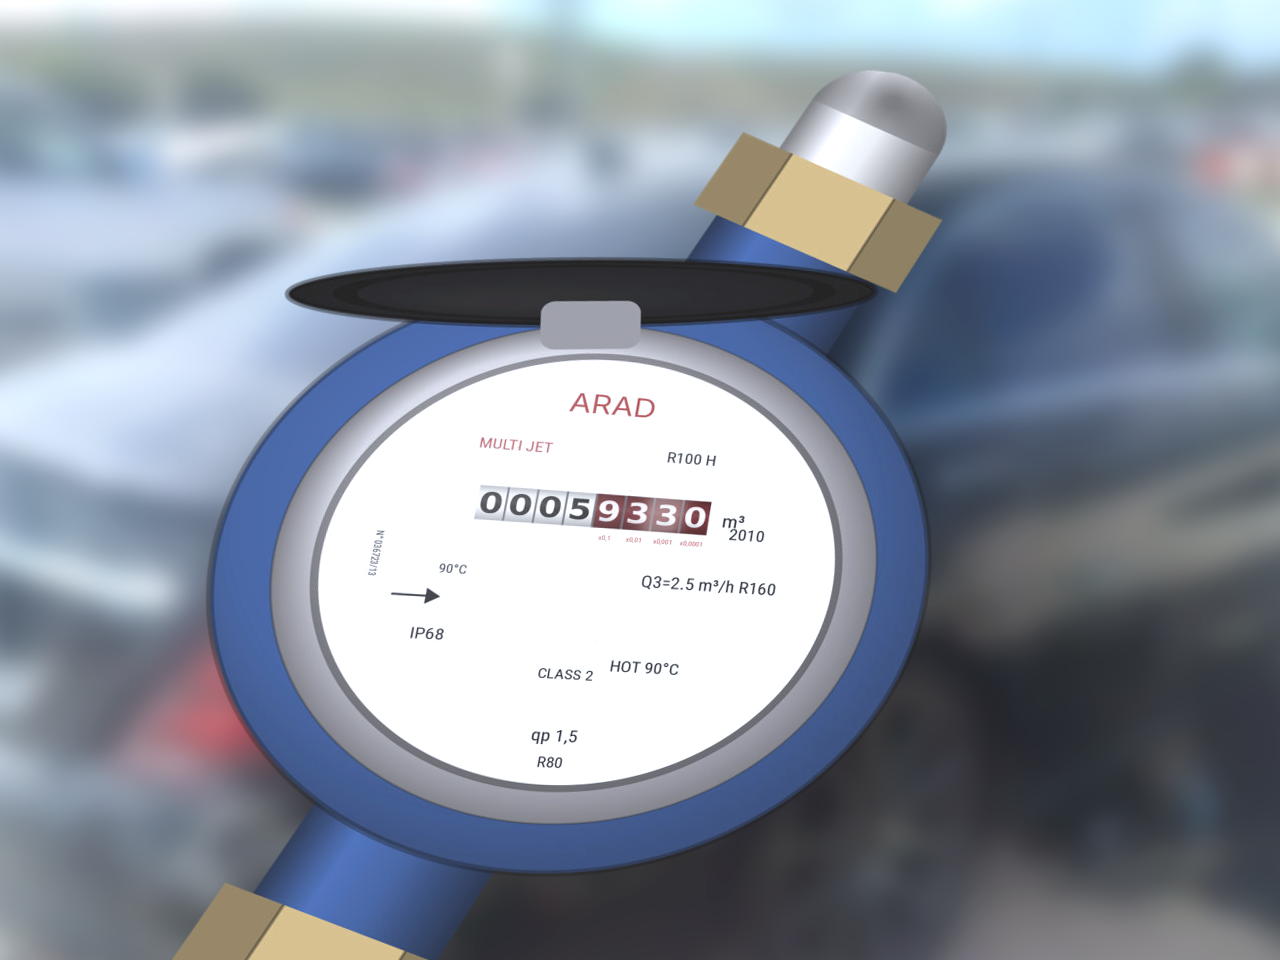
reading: m³ 5.9330
